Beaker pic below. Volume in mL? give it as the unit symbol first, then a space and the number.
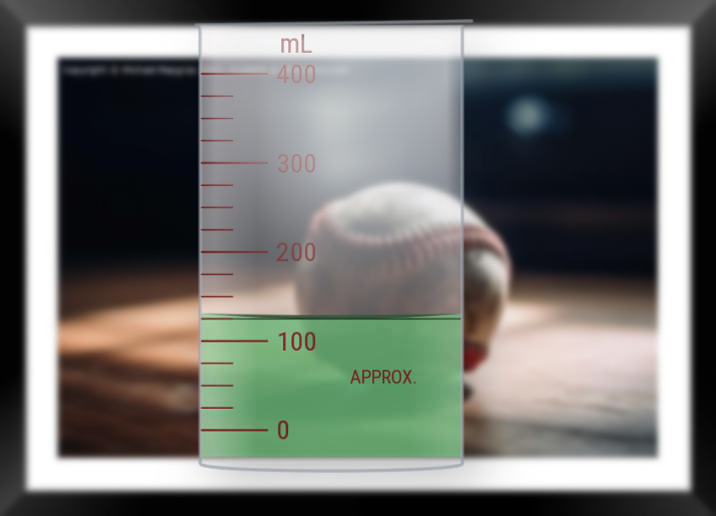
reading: mL 125
